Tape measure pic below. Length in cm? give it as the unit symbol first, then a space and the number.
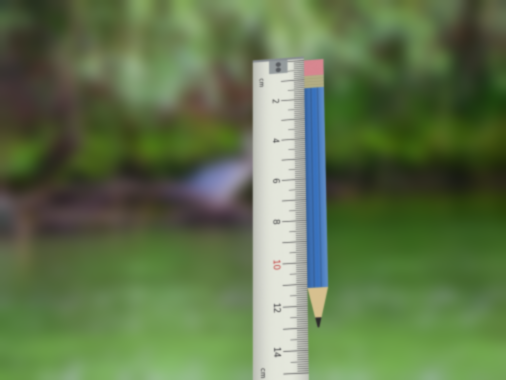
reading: cm 13
